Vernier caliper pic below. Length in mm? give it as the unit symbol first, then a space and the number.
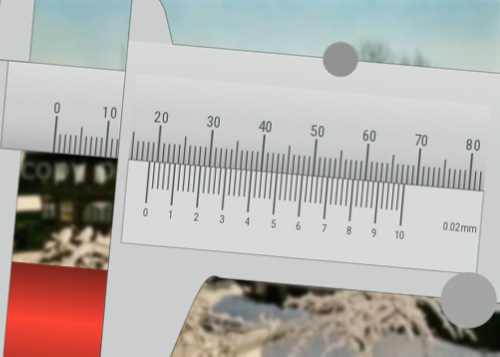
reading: mm 18.5
